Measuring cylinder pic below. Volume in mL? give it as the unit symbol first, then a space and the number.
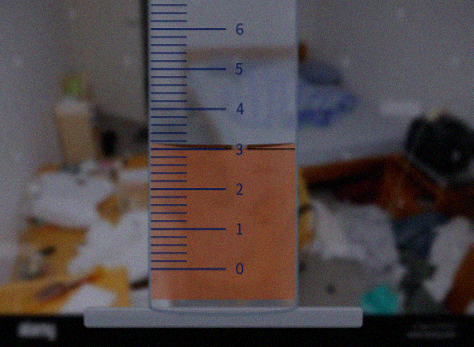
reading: mL 3
